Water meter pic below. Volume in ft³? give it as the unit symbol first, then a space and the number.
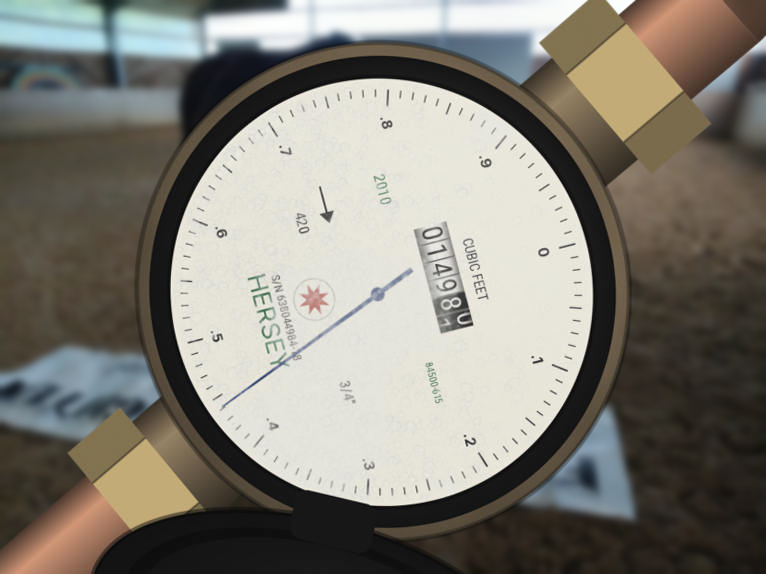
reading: ft³ 14980.44
